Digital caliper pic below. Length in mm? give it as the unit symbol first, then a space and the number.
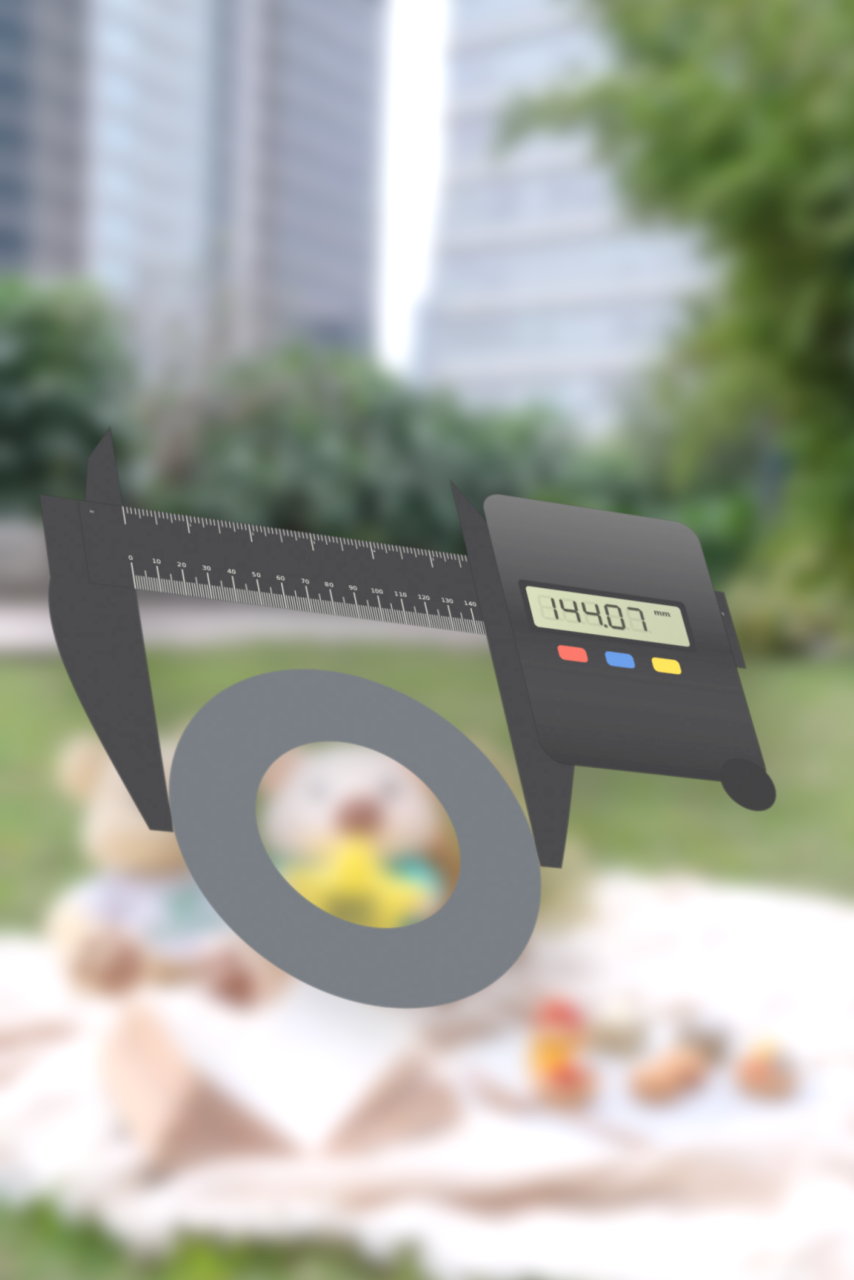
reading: mm 144.07
